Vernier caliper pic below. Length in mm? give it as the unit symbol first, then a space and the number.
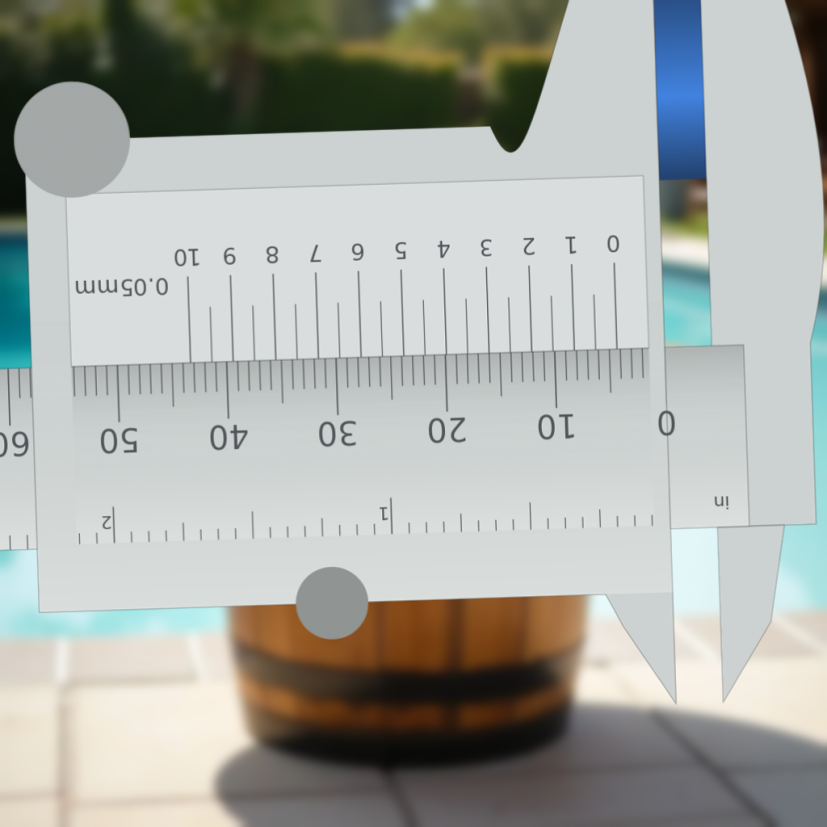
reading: mm 4.3
